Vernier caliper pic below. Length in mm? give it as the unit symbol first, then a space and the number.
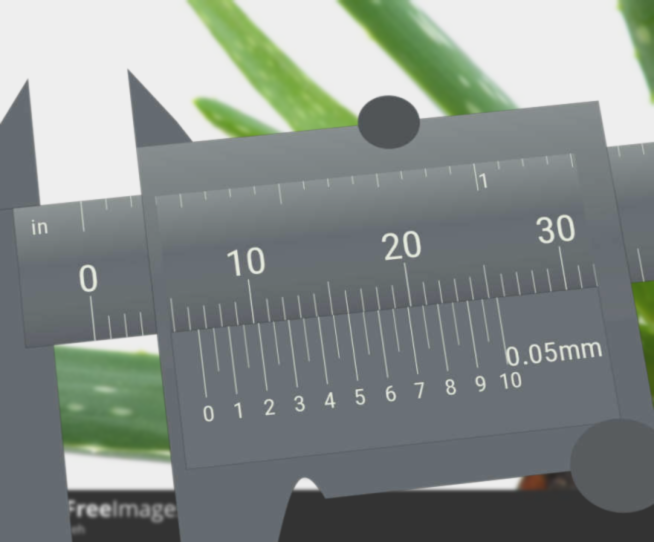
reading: mm 6.5
